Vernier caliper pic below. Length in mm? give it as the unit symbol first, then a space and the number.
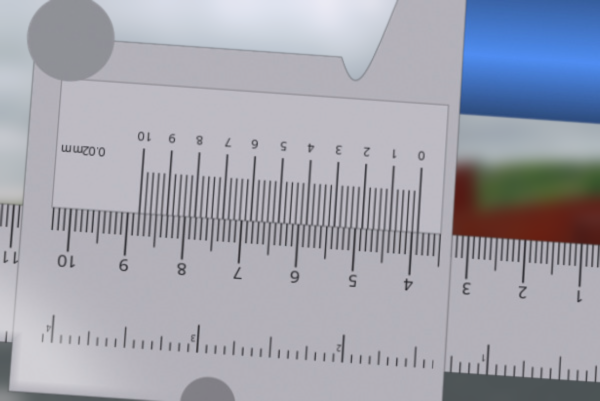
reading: mm 39.0
